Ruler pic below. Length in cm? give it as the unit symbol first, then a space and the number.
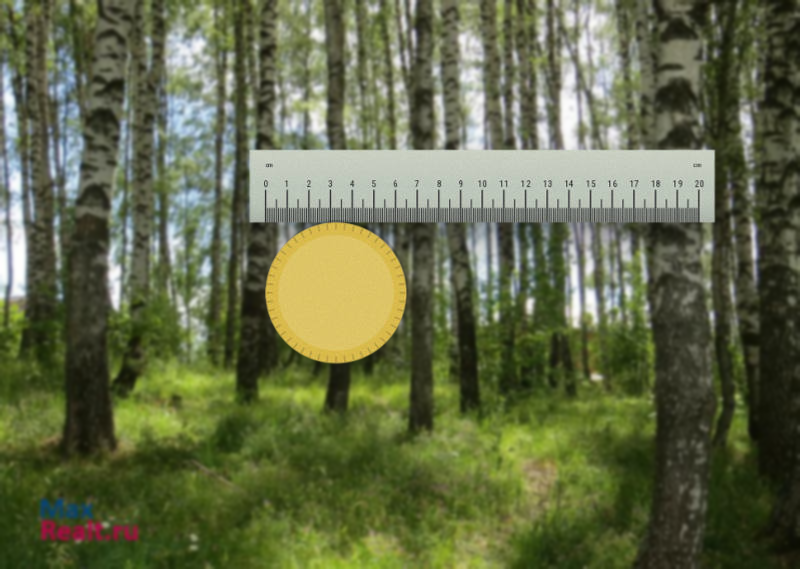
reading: cm 6.5
